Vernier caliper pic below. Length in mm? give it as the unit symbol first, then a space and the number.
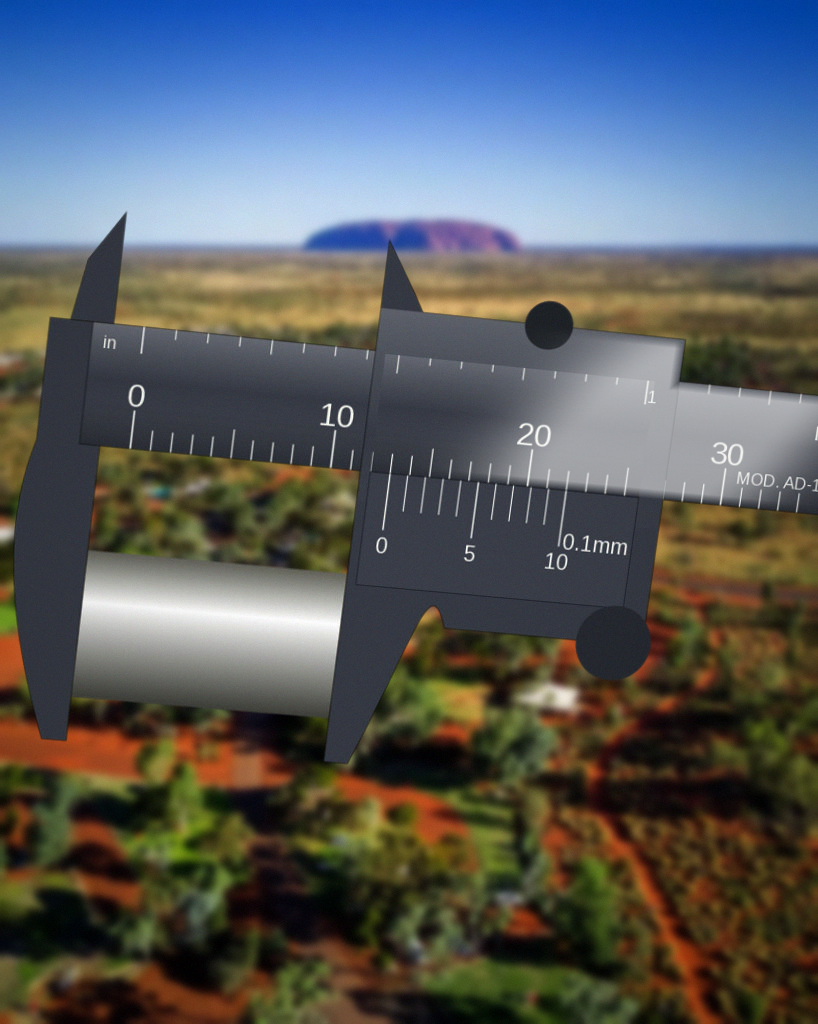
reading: mm 13.0
